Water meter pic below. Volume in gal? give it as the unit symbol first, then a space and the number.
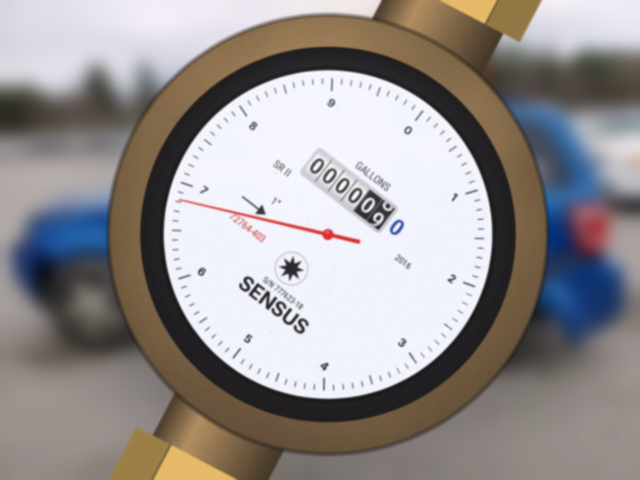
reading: gal 86.8
